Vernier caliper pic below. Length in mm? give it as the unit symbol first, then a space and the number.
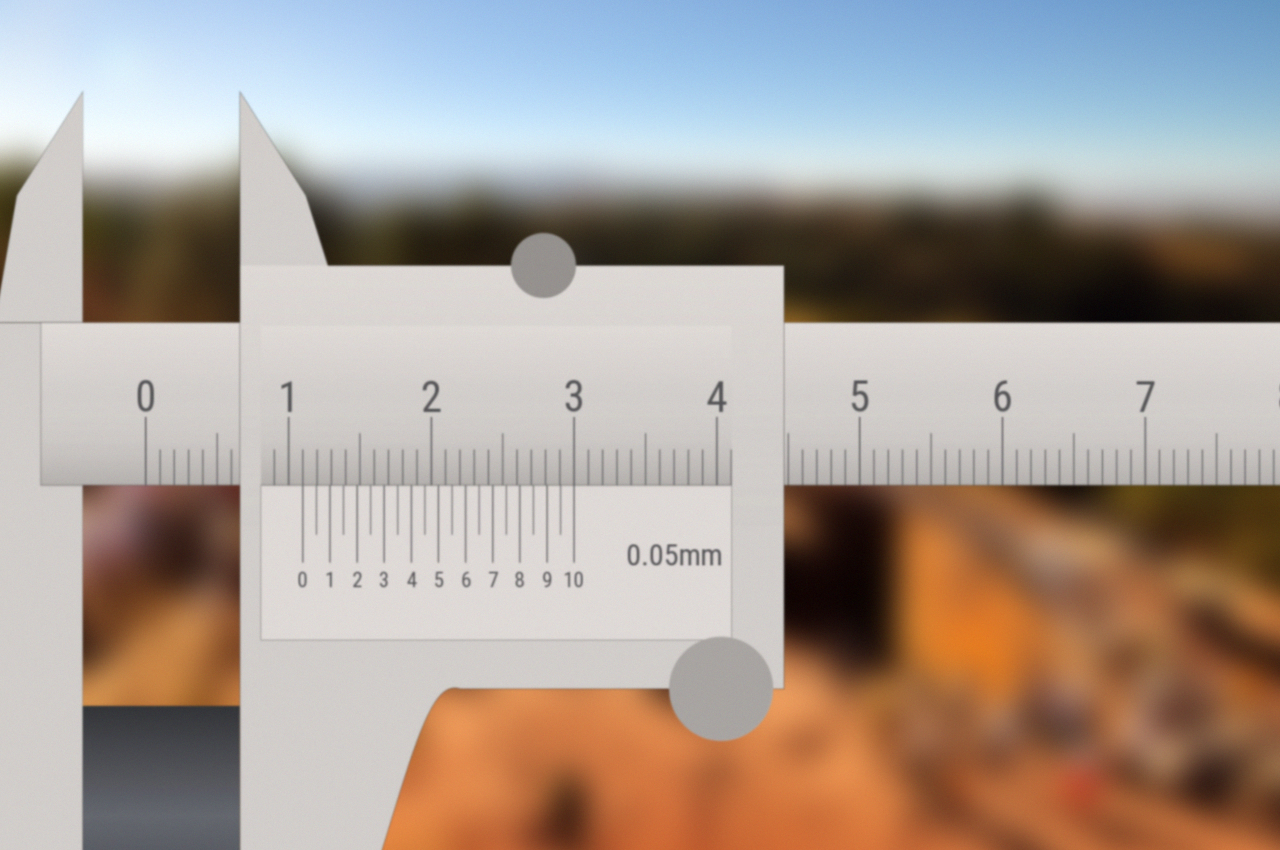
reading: mm 11.0
